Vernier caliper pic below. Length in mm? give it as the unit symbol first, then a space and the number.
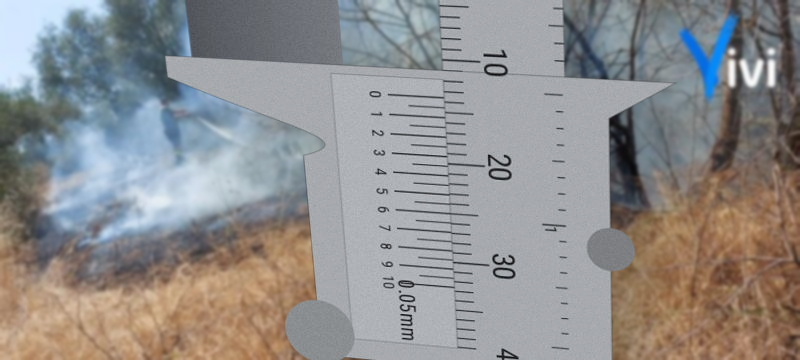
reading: mm 13.6
